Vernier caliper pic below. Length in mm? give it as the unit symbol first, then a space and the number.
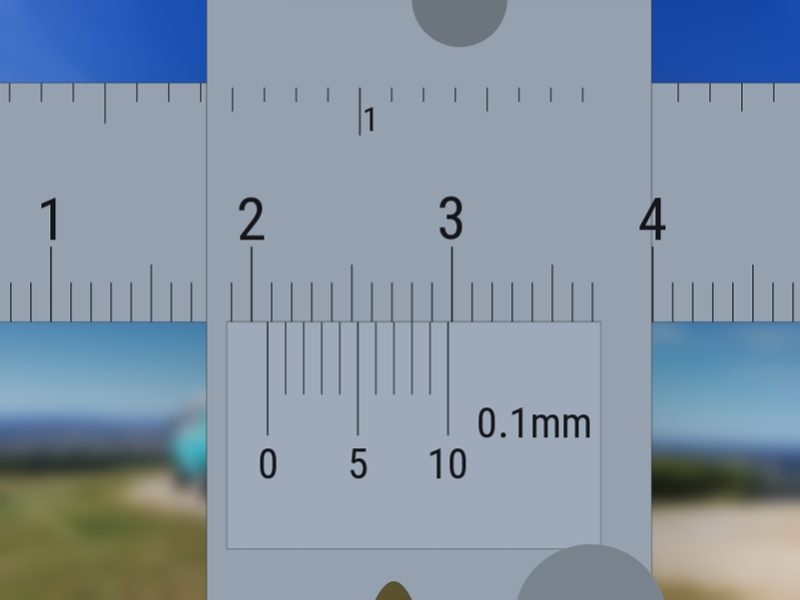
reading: mm 20.8
